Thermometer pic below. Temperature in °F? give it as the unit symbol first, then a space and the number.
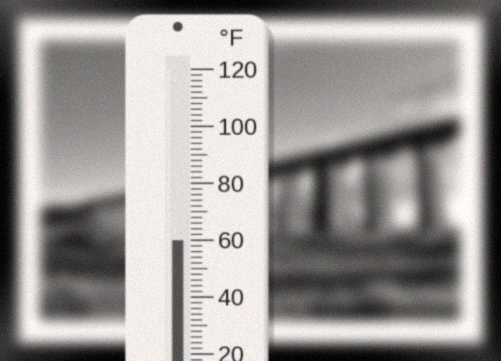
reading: °F 60
